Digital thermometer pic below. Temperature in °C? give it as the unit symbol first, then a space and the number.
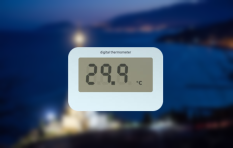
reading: °C 29.9
